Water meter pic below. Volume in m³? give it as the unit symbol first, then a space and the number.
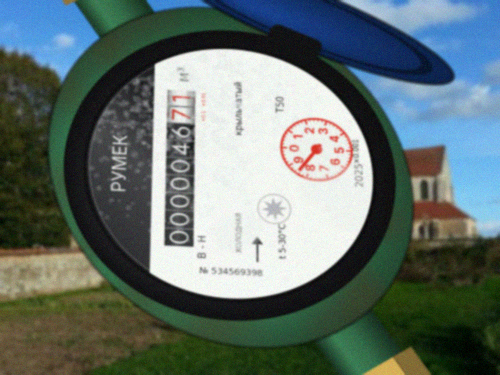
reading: m³ 46.718
